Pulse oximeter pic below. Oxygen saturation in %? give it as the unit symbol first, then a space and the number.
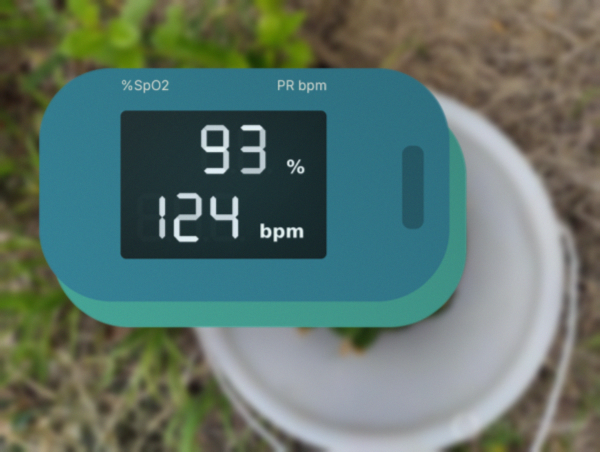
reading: % 93
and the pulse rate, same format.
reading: bpm 124
